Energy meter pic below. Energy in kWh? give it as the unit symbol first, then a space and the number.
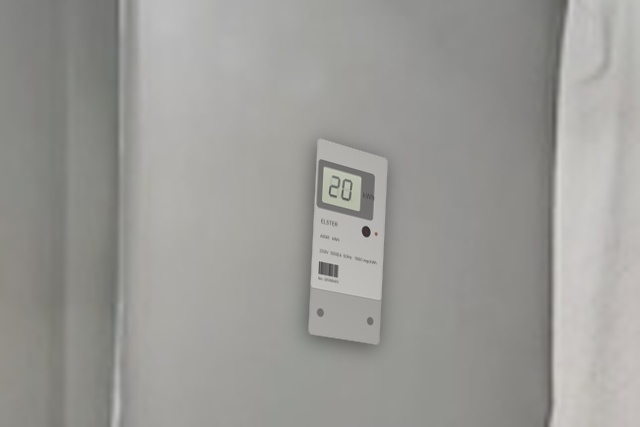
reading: kWh 20
